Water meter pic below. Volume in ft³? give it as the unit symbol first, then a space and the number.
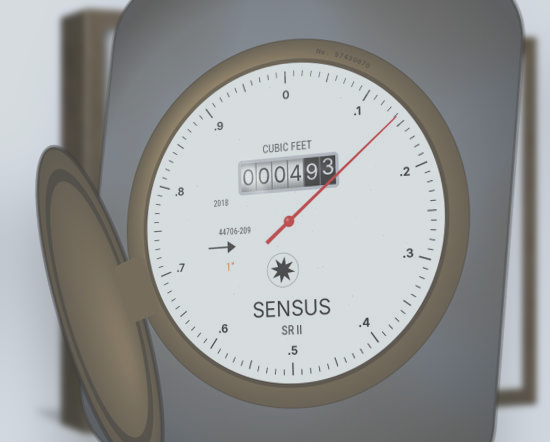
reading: ft³ 493.14
